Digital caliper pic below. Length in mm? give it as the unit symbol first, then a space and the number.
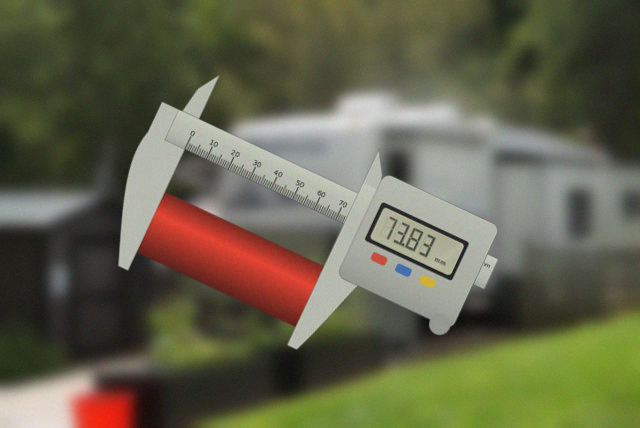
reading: mm 73.83
